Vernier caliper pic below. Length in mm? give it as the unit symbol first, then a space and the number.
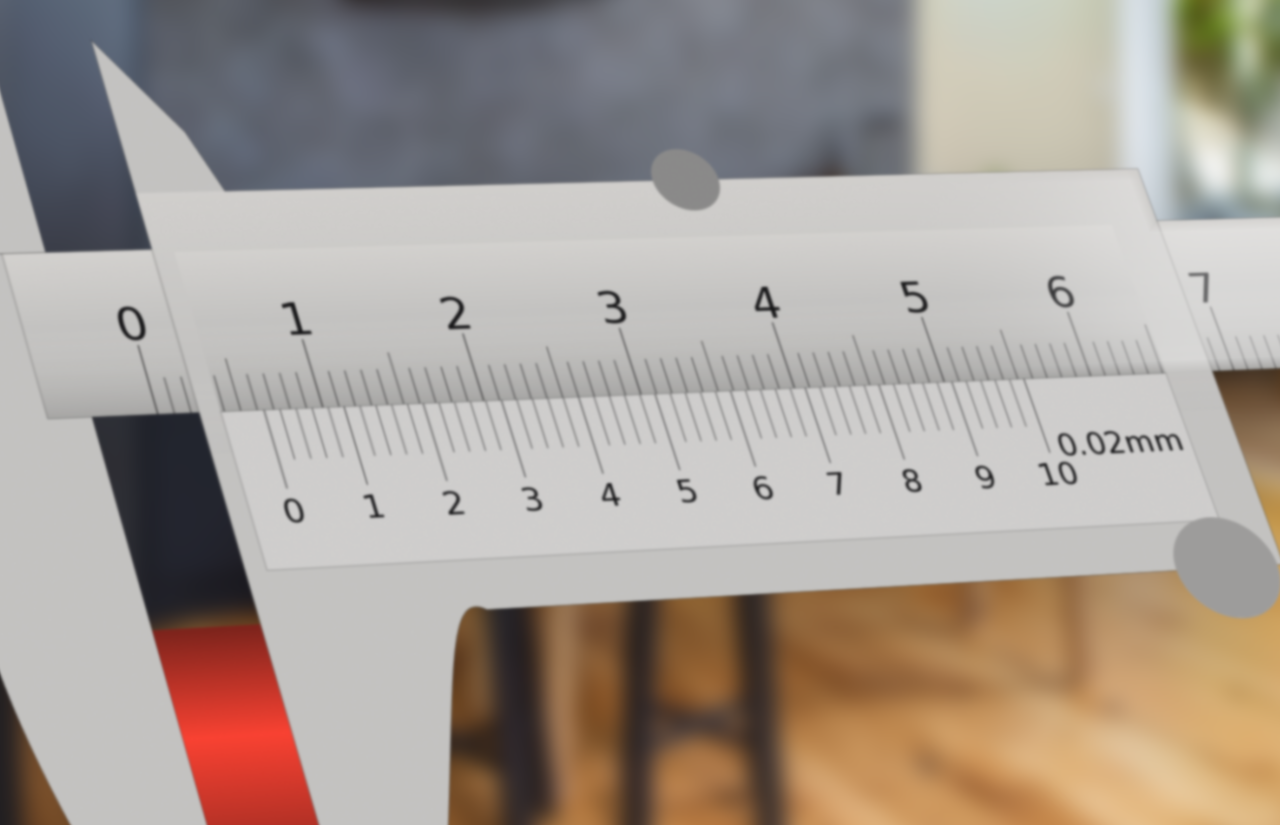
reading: mm 6.4
